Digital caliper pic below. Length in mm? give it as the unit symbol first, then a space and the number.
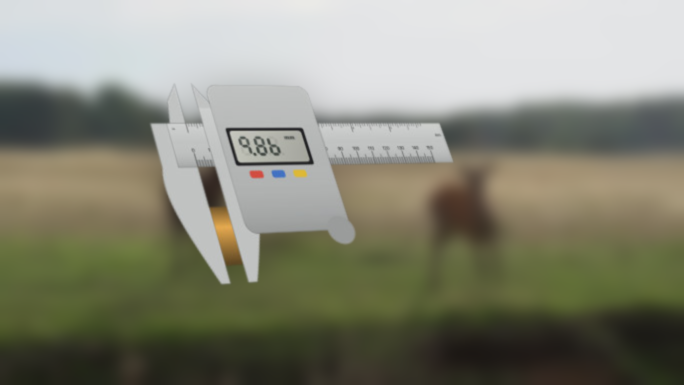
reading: mm 9.86
